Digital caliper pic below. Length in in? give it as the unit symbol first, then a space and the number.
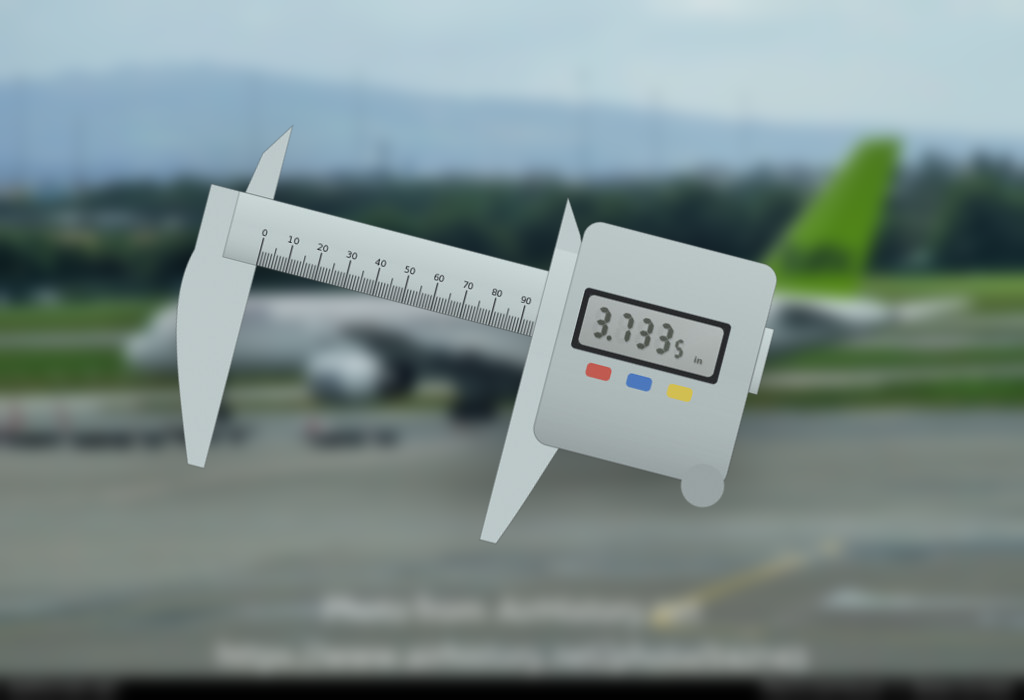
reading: in 3.7335
